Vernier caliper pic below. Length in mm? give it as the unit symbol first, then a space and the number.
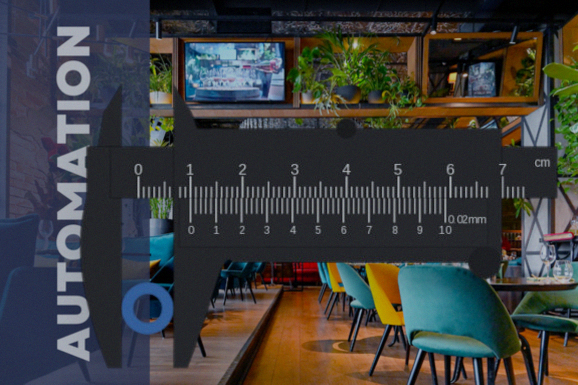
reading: mm 10.0
